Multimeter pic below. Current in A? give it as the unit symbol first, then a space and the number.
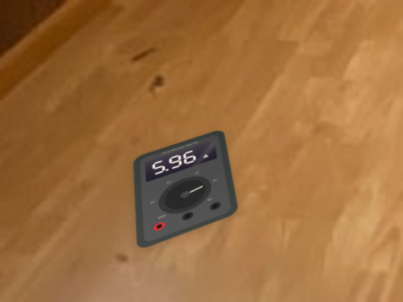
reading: A 5.96
